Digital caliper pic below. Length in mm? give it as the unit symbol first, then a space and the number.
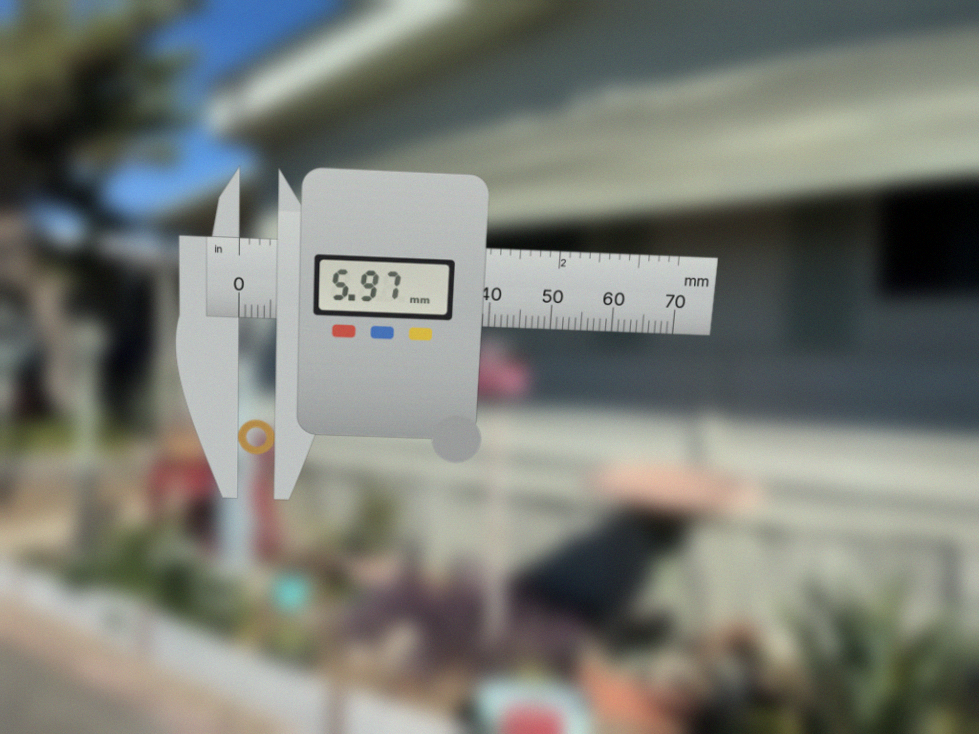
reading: mm 5.97
